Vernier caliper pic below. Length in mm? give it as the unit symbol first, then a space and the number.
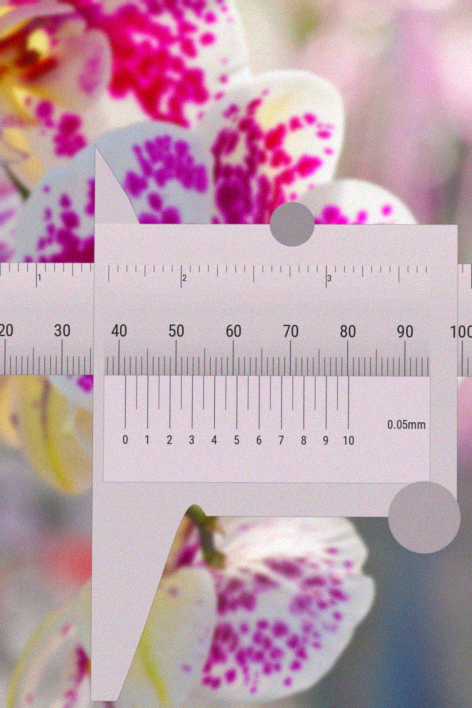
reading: mm 41.2
